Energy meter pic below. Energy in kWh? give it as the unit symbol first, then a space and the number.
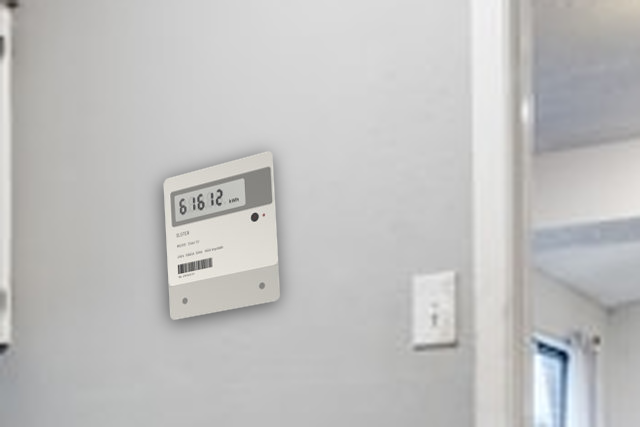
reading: kWh 61612
